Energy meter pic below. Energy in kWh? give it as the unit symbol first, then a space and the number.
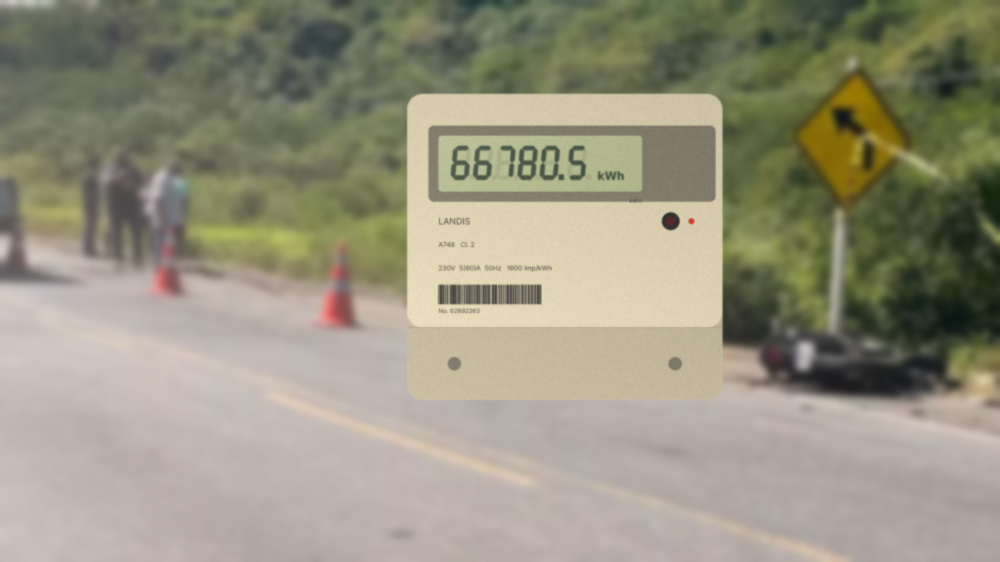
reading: kWh 66780.5
